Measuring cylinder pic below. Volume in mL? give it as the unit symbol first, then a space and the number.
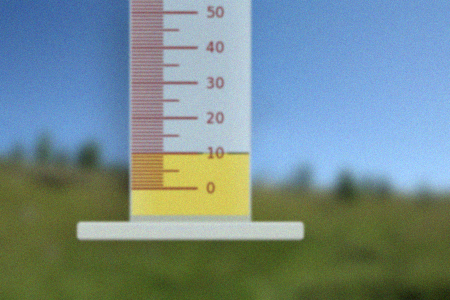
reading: mL 10
